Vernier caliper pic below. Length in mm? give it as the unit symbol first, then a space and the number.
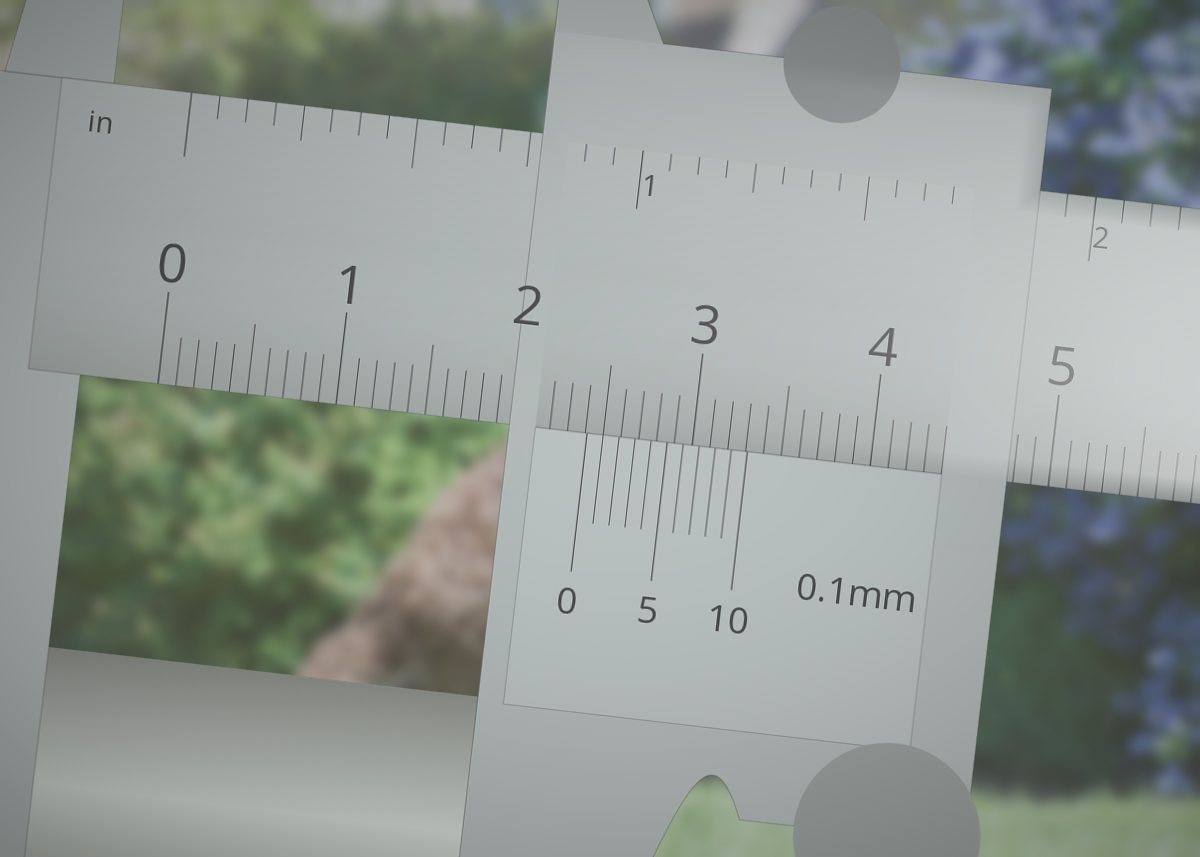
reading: mm 24.1
